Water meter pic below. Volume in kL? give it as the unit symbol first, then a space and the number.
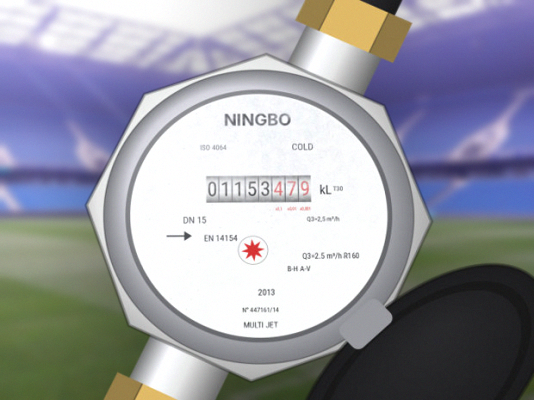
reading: kL 1153.479
